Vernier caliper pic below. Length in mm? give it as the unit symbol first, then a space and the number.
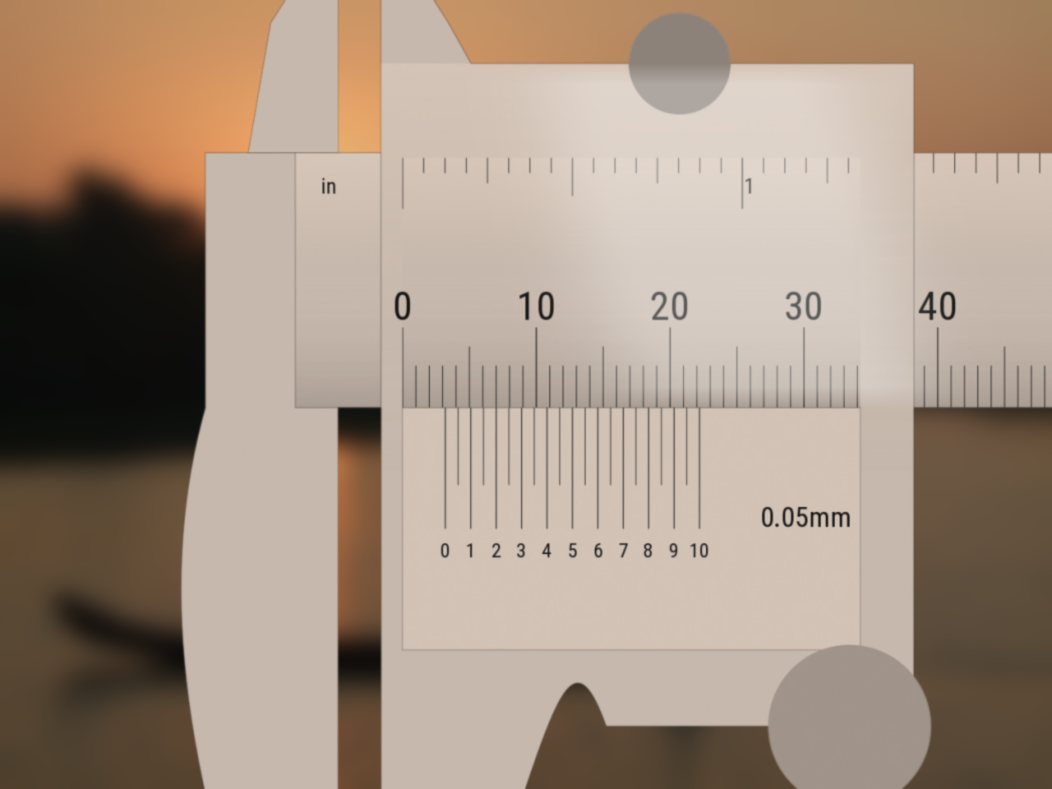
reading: mm 3.2
